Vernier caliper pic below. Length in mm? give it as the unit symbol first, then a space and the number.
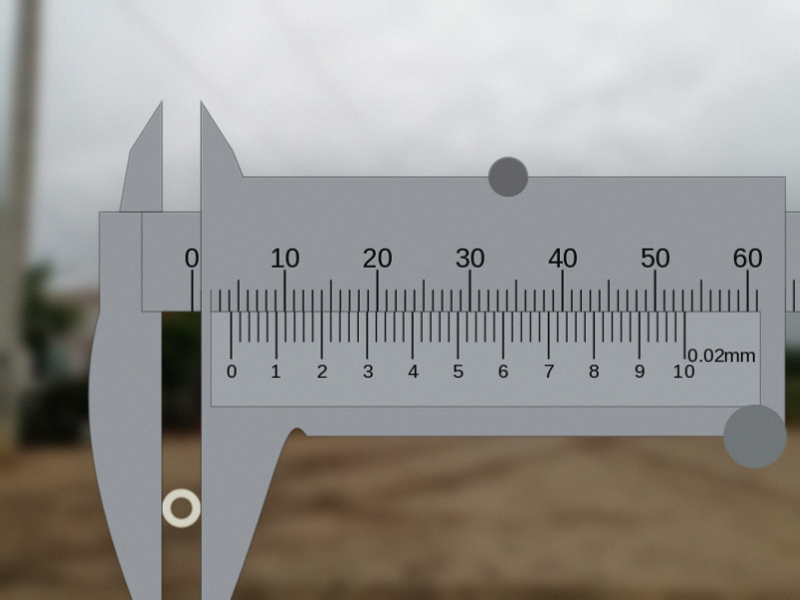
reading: mm 4.2
